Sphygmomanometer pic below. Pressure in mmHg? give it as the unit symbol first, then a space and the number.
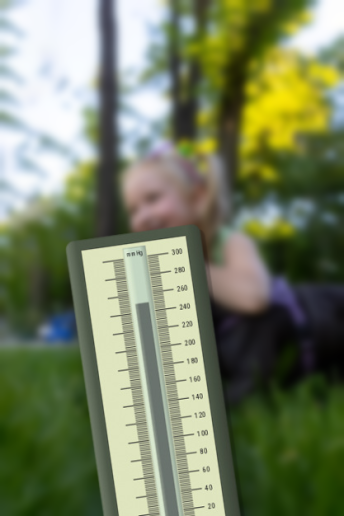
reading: mmHg 250
